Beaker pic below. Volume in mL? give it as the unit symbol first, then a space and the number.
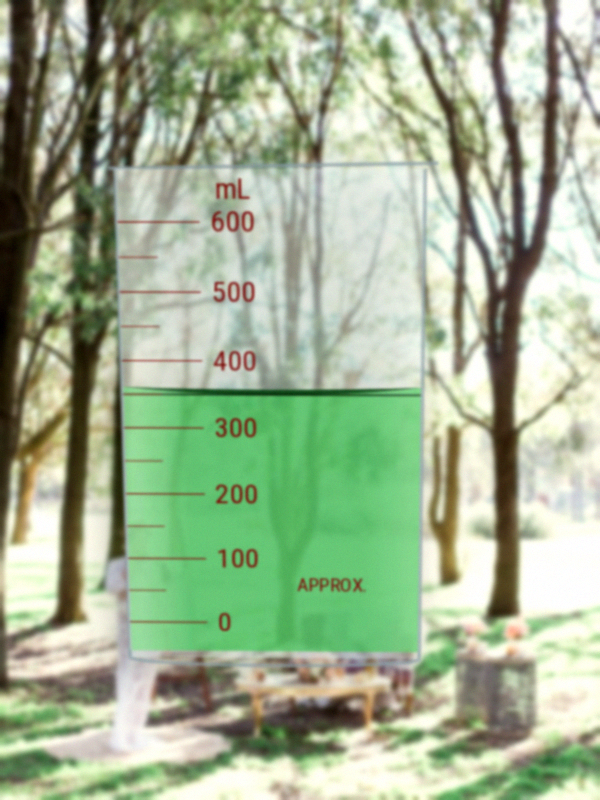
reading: mL 350
